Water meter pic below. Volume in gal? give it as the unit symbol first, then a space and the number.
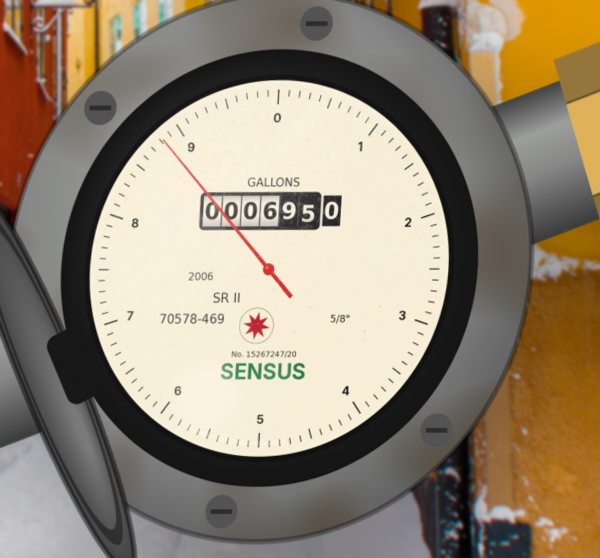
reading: gal 6948.8
